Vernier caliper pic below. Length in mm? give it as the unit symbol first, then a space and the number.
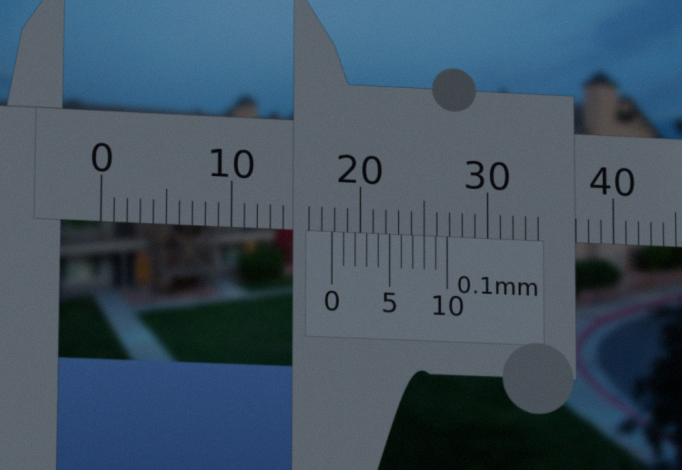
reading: mm 17.8
